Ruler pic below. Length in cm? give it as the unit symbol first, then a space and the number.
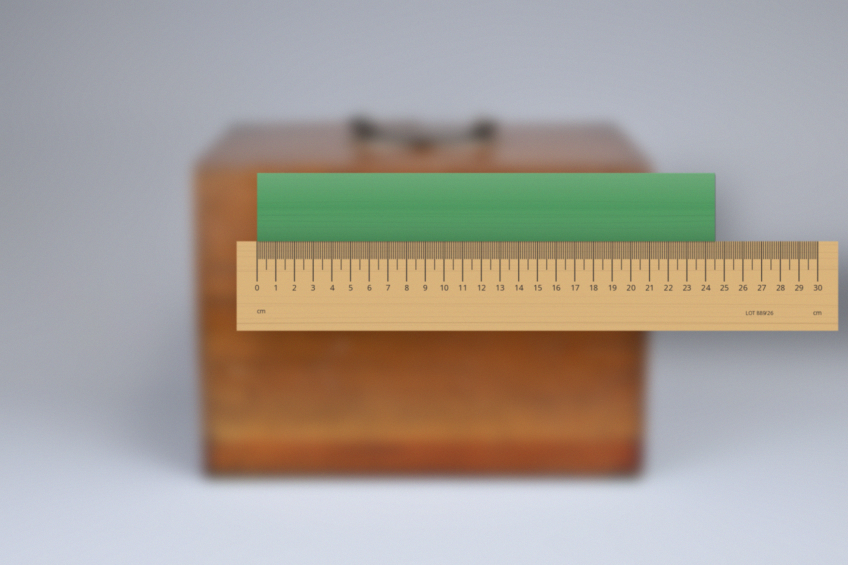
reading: cm 24.5
